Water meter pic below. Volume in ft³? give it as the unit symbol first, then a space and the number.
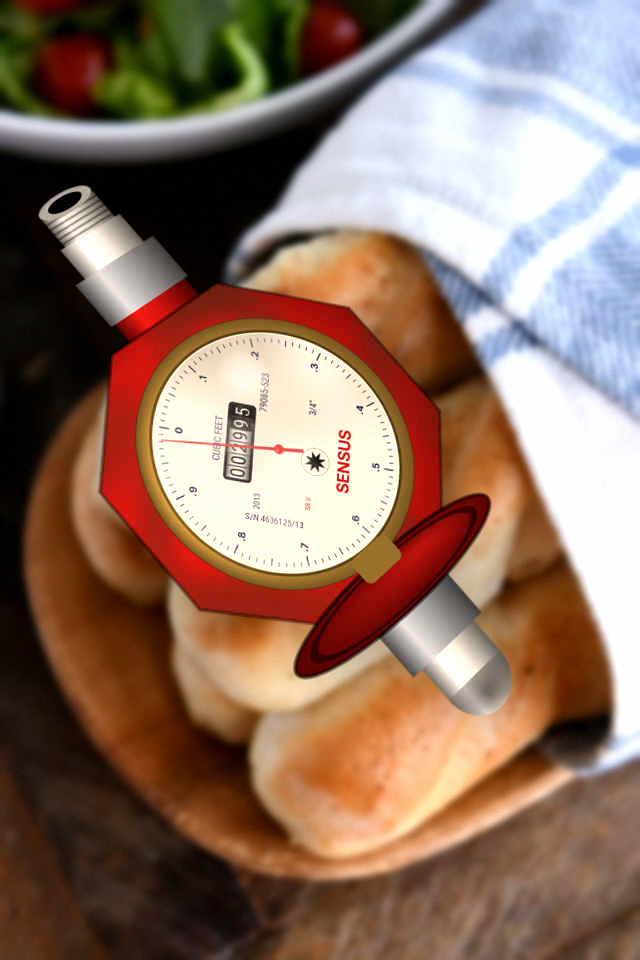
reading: ft³ 2994.98
